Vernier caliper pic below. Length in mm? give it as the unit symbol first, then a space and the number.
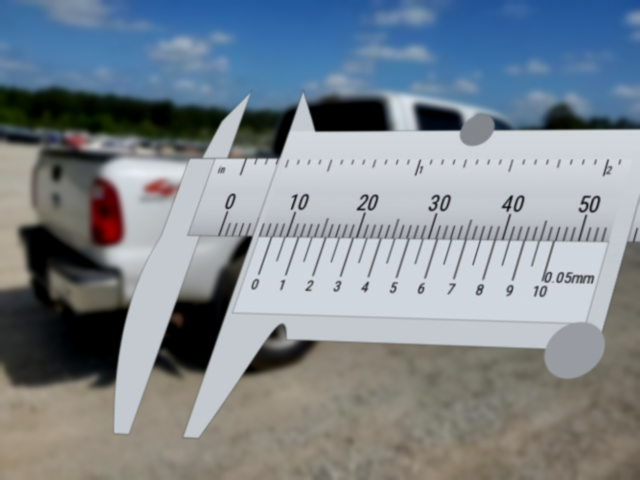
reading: mm 7.8
